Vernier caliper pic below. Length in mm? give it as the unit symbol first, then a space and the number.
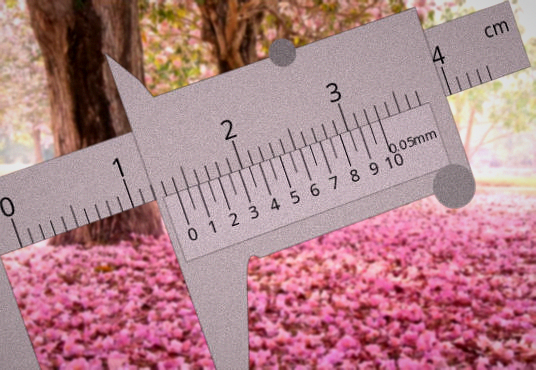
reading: mm 14.0
